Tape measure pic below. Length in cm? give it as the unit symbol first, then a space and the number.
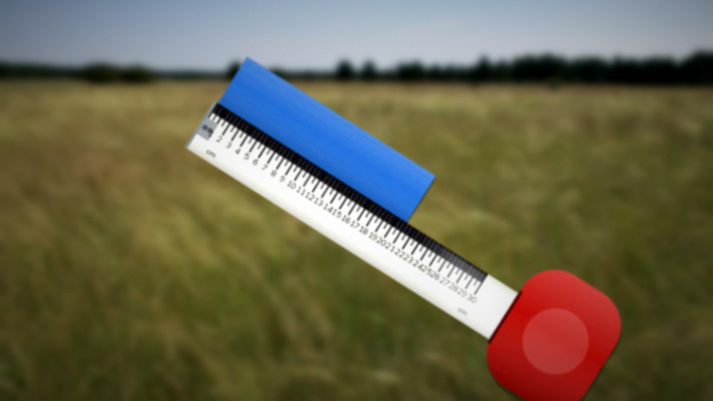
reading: cm 21
